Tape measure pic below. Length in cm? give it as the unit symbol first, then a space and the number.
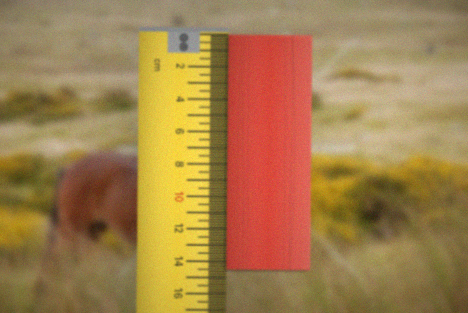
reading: cm 14.5
